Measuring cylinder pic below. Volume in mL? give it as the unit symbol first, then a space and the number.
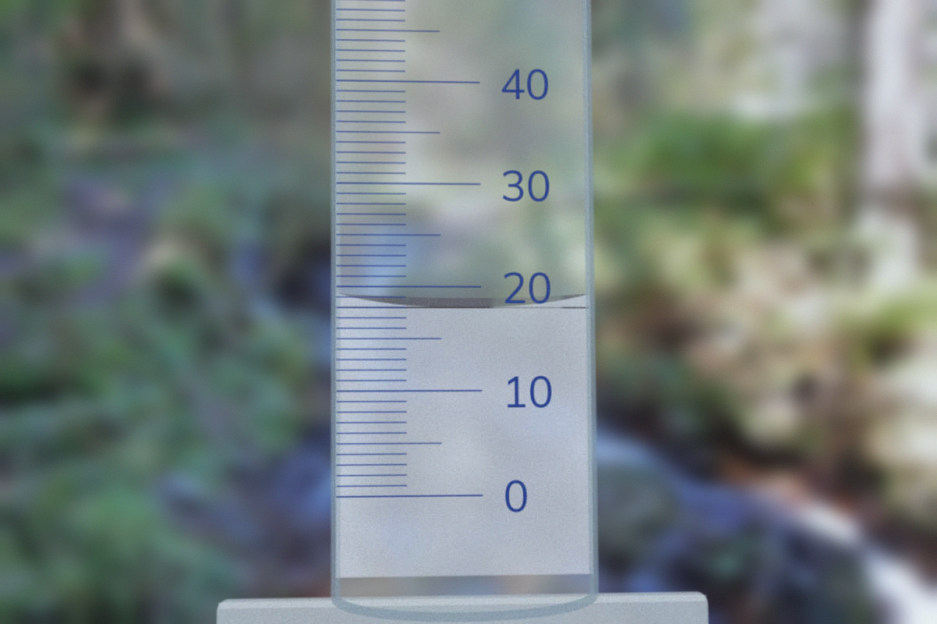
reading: mL 18
